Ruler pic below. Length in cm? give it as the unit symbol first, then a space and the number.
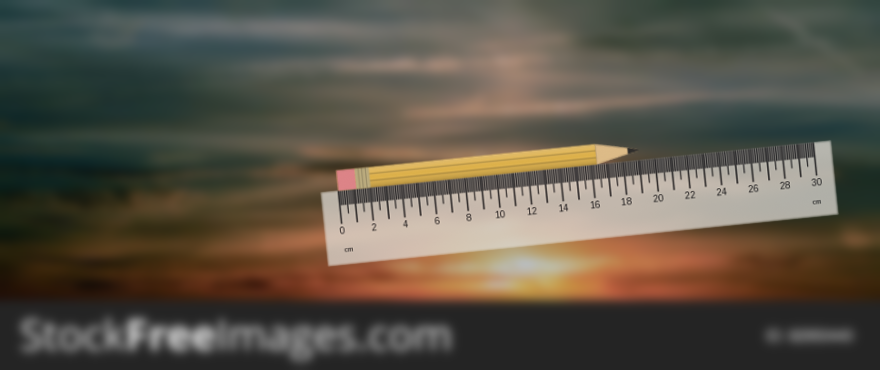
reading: cm 19
